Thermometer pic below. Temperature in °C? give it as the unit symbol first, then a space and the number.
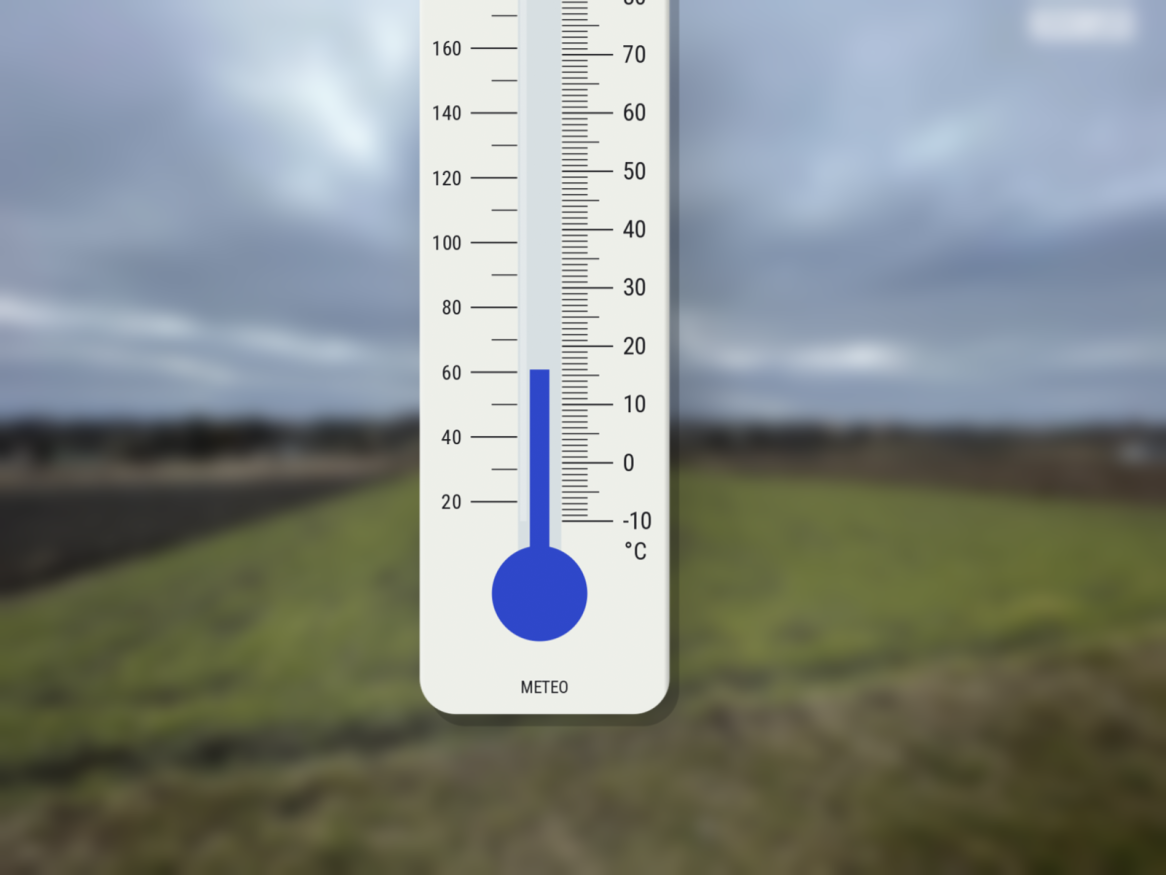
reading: °C 16
